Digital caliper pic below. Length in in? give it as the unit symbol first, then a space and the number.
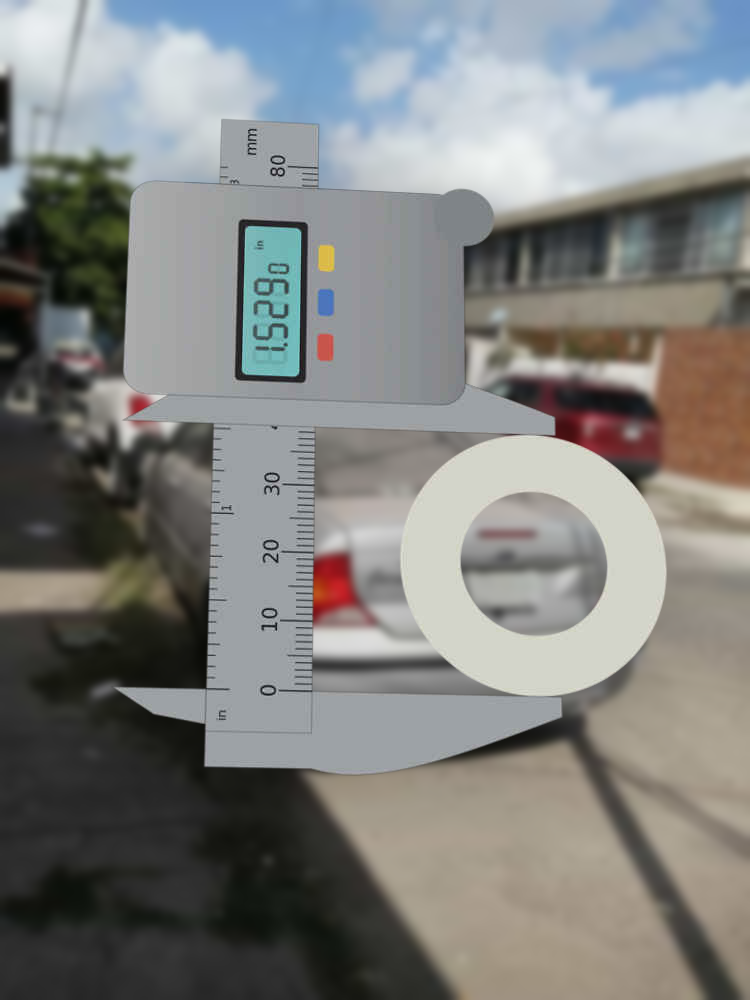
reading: in 1.5290
